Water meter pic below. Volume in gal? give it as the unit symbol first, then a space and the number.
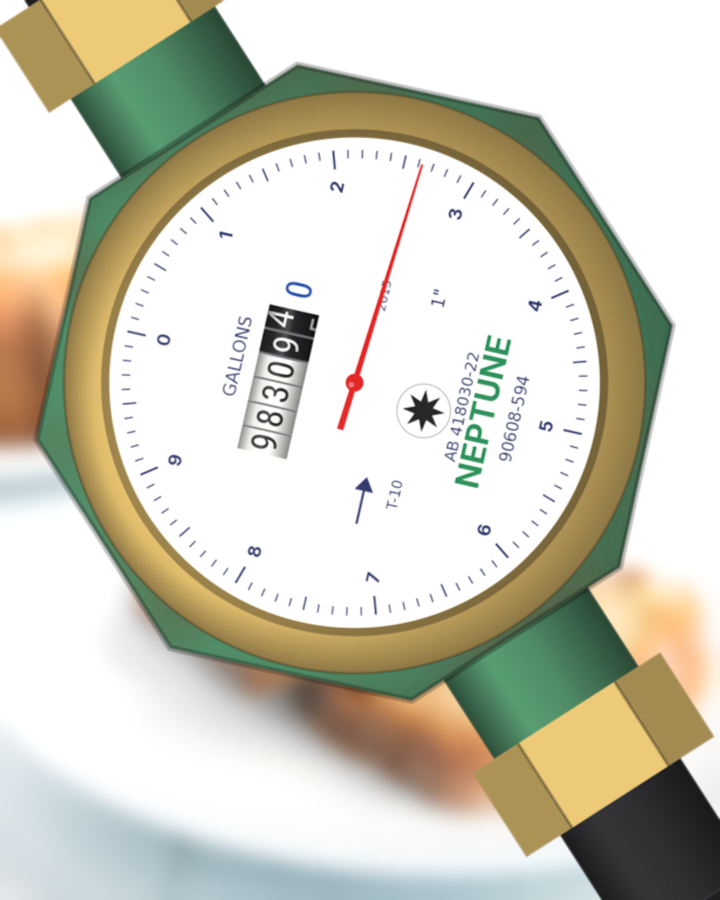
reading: gal 9830942.6
